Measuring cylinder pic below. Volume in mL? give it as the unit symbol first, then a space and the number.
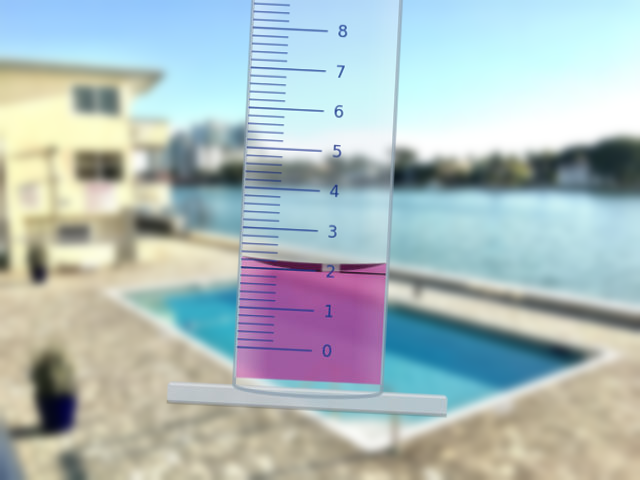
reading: mL 2
